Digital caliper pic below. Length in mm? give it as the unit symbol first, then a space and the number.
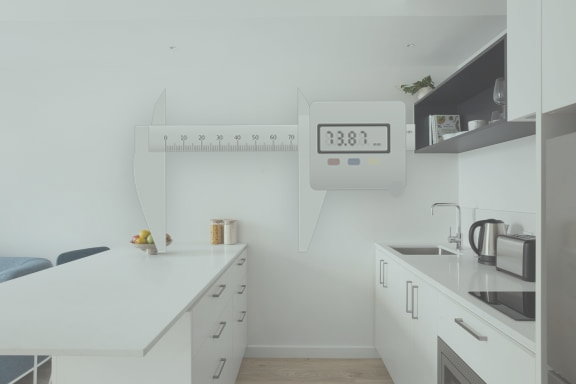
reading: mm 73.87
